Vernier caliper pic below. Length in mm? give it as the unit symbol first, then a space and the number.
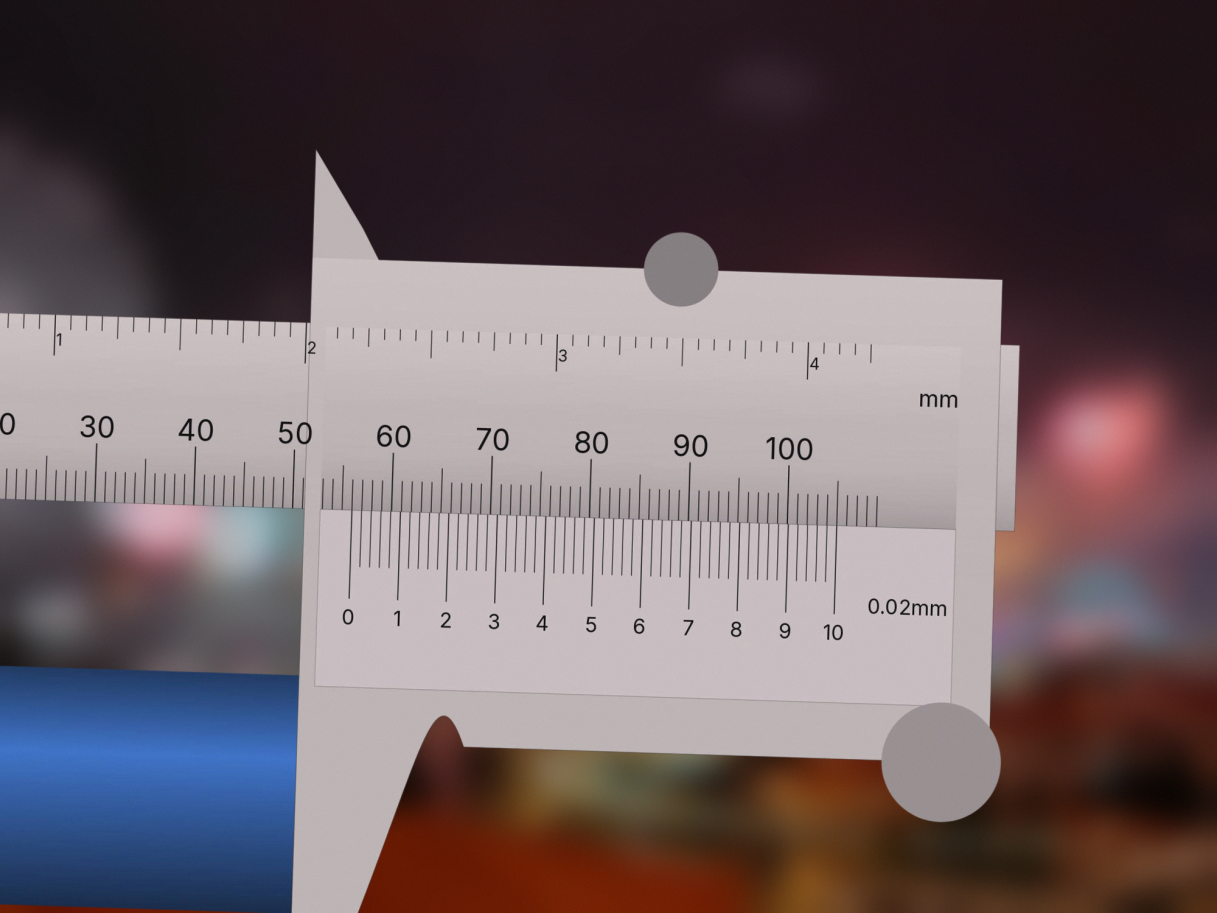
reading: mm 56.0
